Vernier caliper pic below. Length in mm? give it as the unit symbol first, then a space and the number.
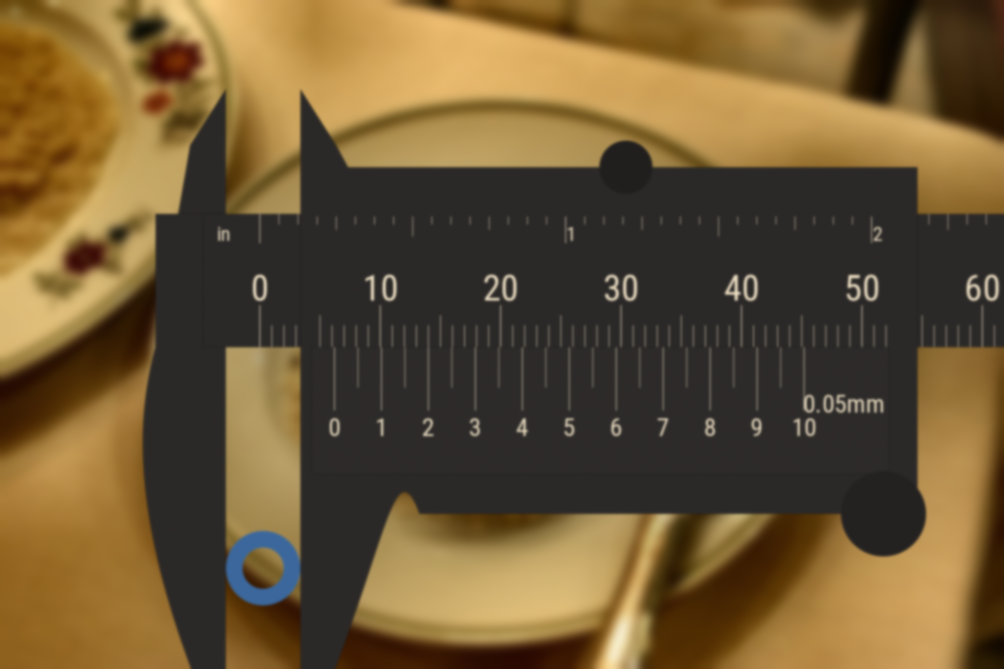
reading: mm 6.2
